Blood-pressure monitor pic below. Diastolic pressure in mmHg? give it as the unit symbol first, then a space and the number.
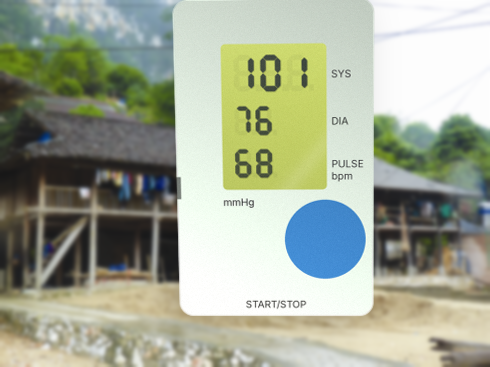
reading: mmHg 76
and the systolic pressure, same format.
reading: mmHg 101
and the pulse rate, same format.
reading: bpm 68
